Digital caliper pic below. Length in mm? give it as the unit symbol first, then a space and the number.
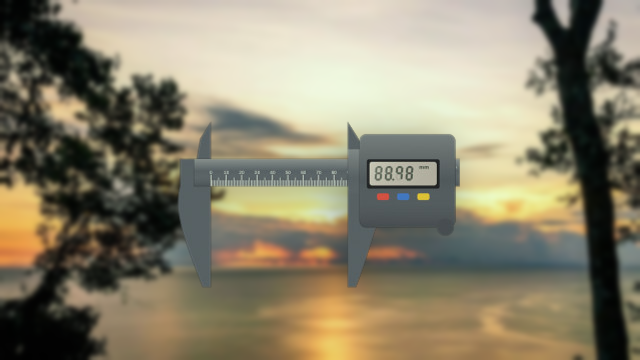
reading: mm 88.98
